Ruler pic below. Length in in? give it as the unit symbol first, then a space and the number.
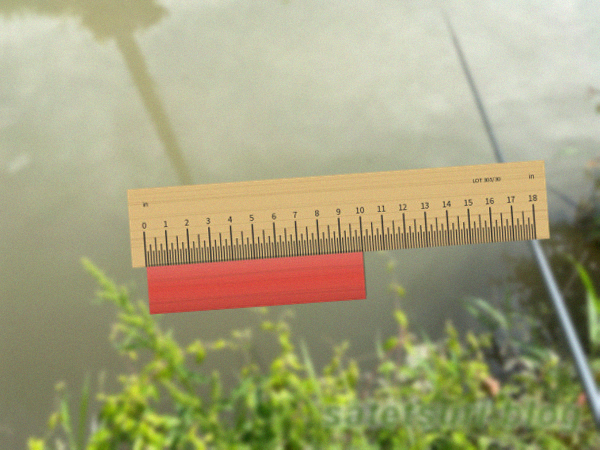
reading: in 10
